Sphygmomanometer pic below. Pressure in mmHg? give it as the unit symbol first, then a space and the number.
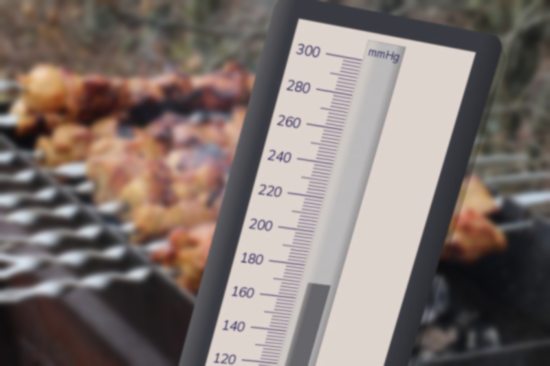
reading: mmHg 170
